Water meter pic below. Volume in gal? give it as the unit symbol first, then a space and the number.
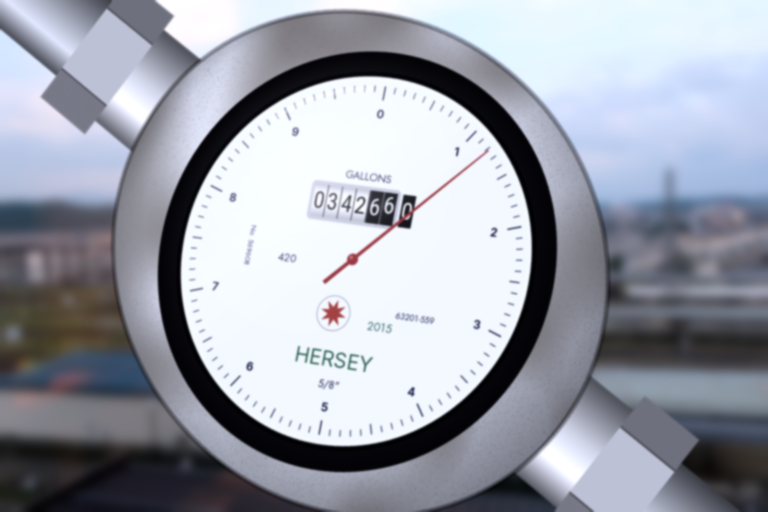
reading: gal 342661.2
